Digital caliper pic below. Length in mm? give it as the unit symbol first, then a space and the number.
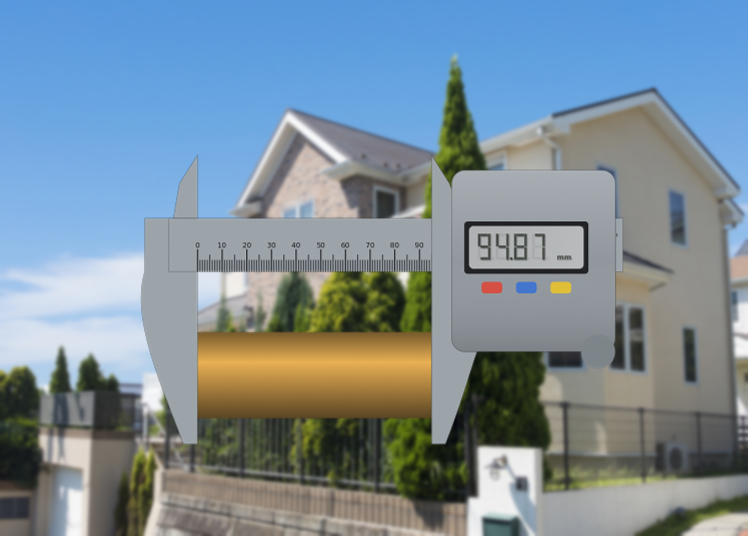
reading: mm 94.87
